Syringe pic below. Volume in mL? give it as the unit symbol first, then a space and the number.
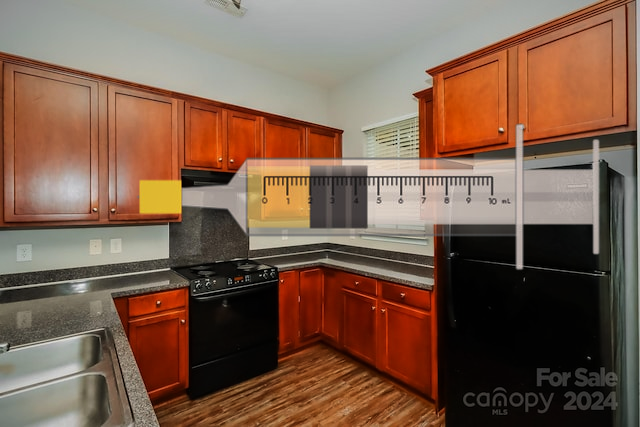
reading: mL 2
